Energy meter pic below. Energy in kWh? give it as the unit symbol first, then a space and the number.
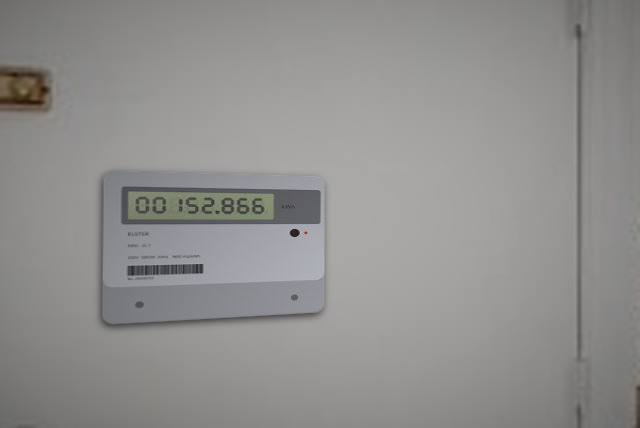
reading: kWh 152.866
